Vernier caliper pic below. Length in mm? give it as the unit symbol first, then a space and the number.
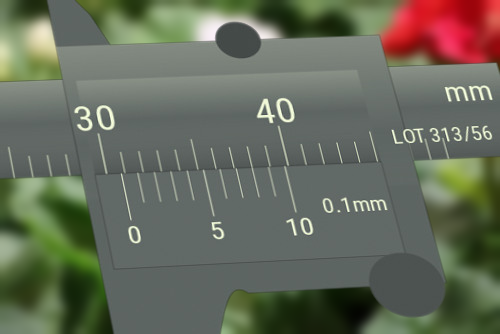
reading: mm 30.8
